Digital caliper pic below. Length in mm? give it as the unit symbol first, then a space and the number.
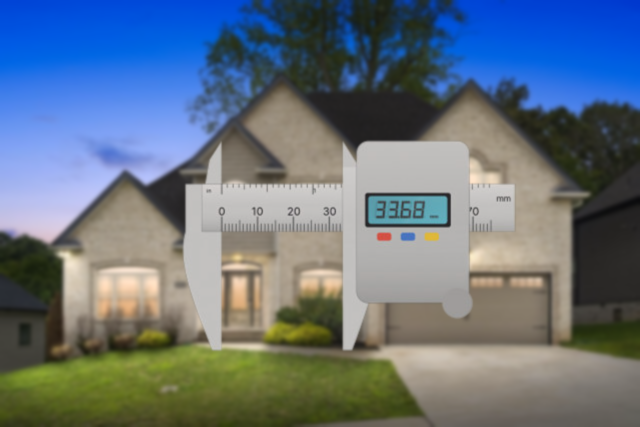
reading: mm 33.68
